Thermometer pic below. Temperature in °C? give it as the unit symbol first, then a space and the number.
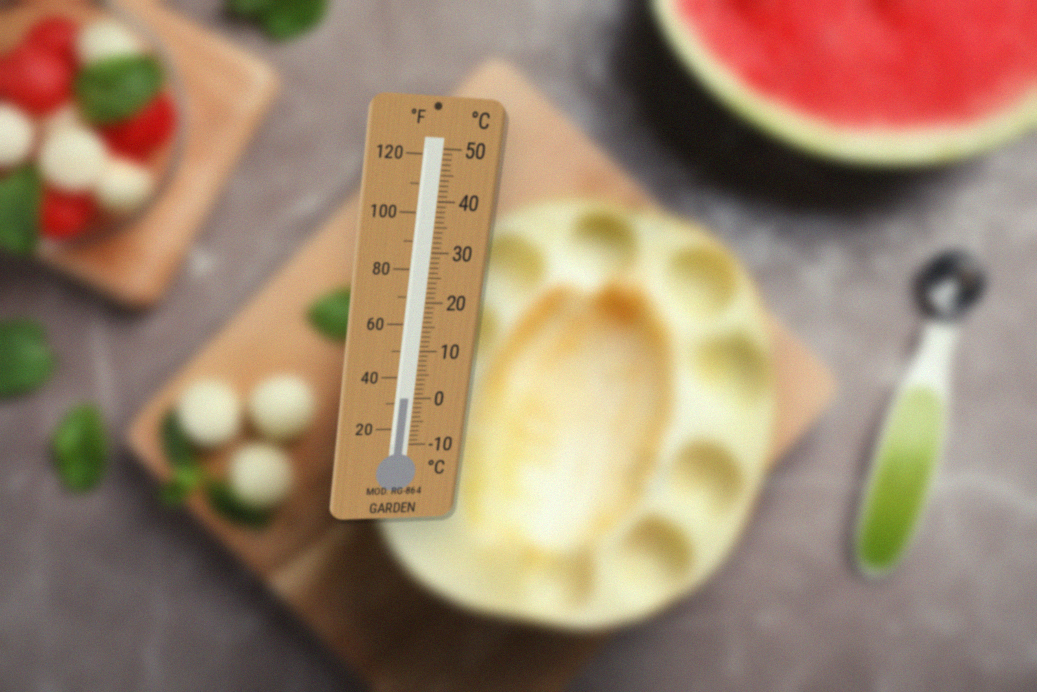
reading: °C 0
